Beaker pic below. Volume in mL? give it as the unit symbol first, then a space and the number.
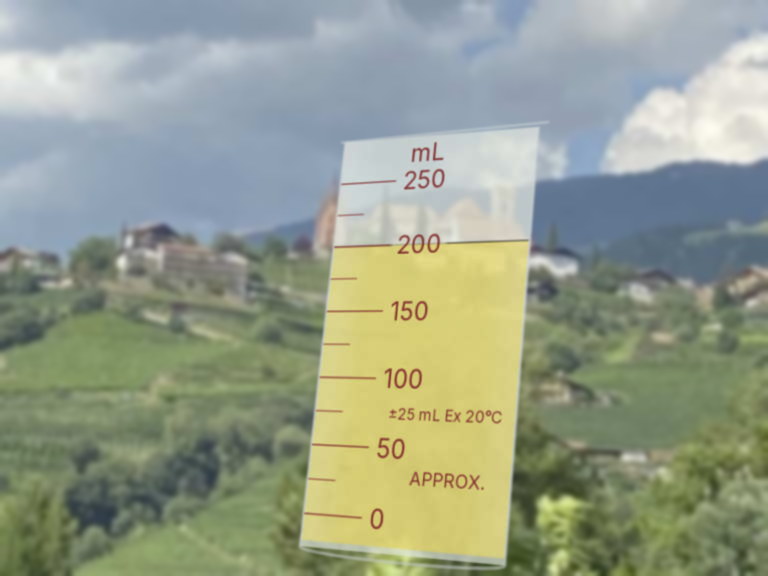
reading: mL 200
